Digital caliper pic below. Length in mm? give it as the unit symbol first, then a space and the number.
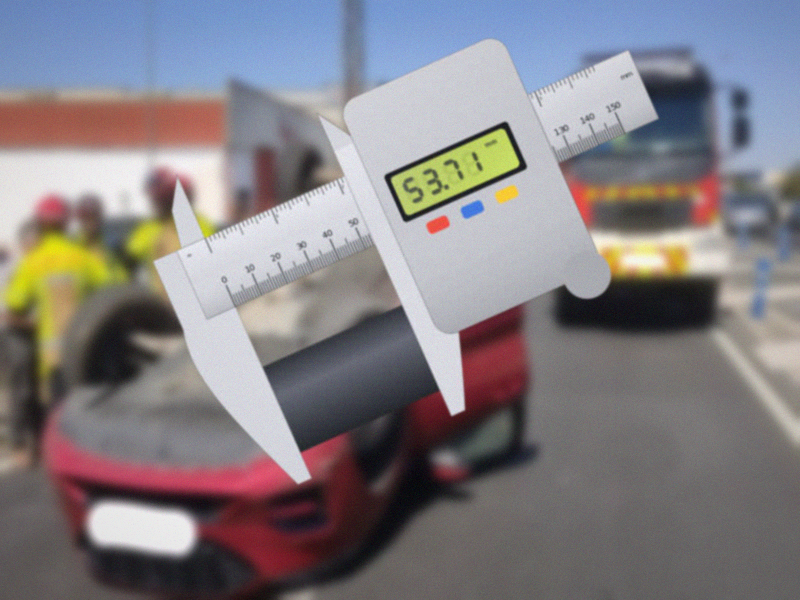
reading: mm 53.71
